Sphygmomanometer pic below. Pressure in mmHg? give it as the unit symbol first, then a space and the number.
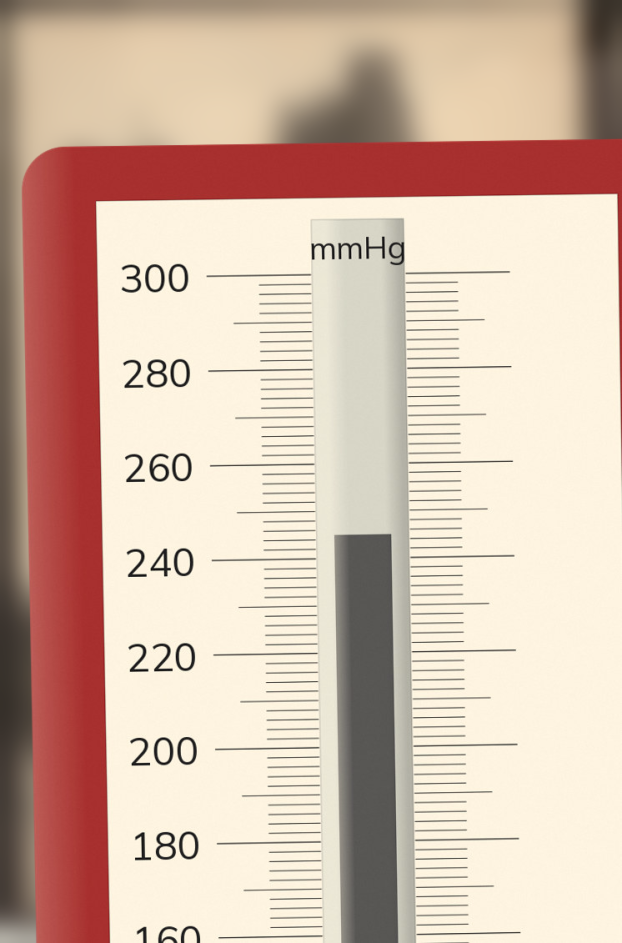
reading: mmHg 245
